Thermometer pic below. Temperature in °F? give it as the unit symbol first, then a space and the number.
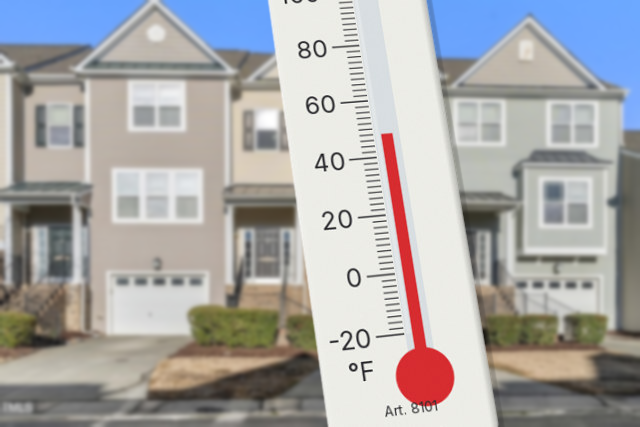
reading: °F 48
